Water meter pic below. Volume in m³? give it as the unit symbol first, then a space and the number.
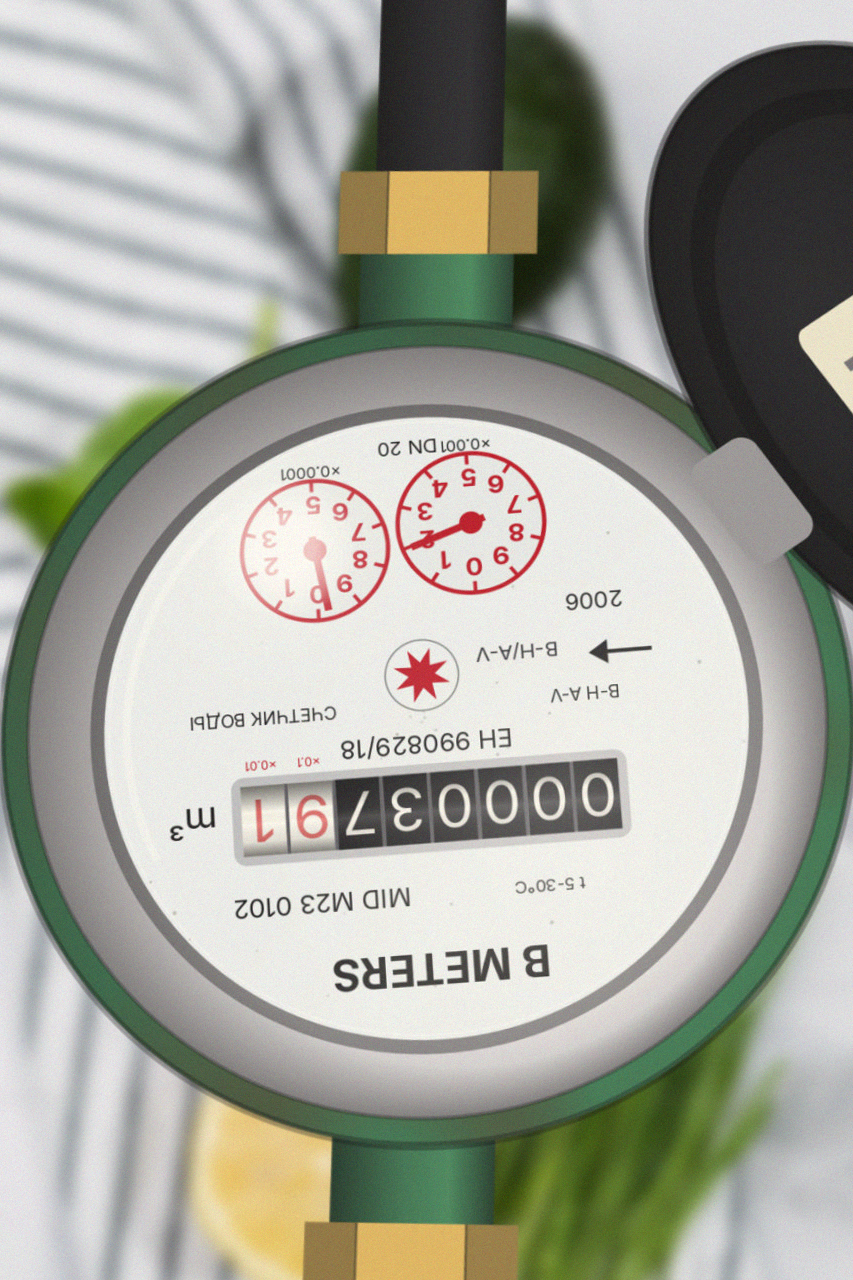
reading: m³ 37.9119
